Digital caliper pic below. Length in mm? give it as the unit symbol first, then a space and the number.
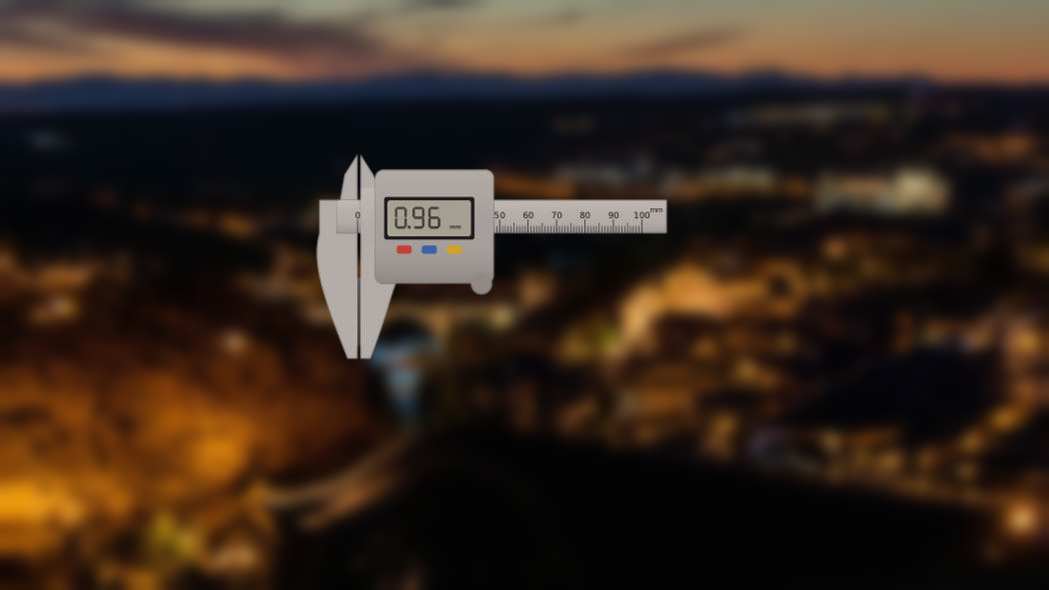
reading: mm 0.96
